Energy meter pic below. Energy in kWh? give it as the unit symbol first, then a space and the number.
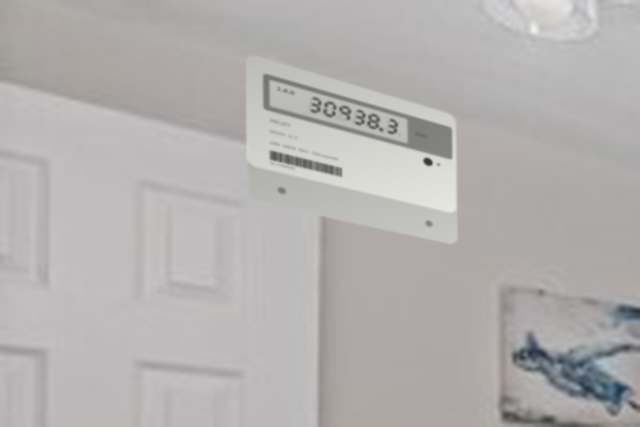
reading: kWh 30938.3
